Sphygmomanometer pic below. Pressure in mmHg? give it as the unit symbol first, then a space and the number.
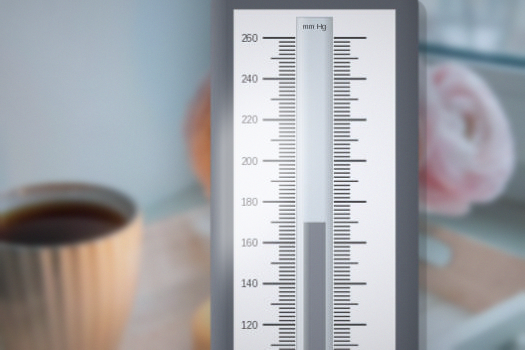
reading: mmHg 170
